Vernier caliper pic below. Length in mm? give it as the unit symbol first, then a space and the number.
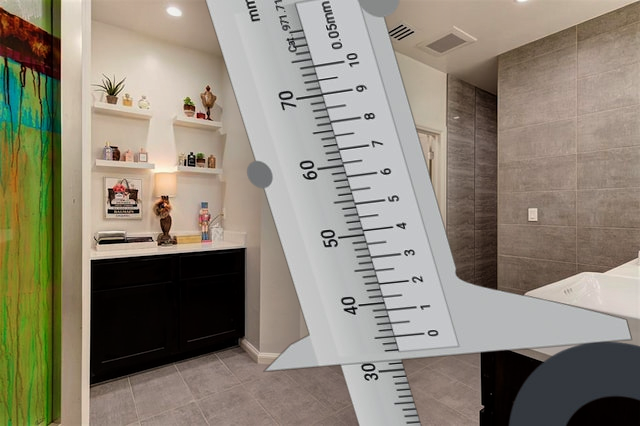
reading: mm 35.0
